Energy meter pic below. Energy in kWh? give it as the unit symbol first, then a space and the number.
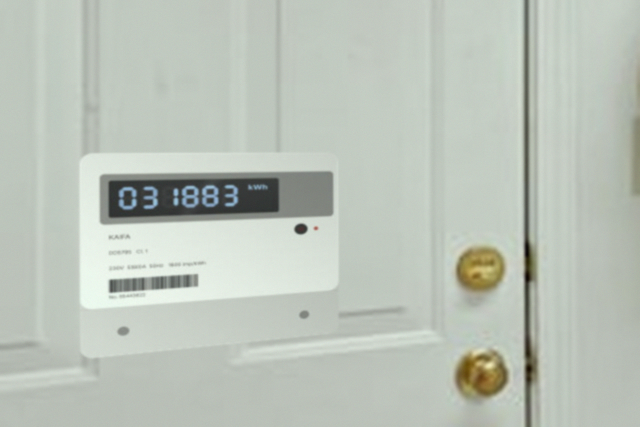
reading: kWh 31883
